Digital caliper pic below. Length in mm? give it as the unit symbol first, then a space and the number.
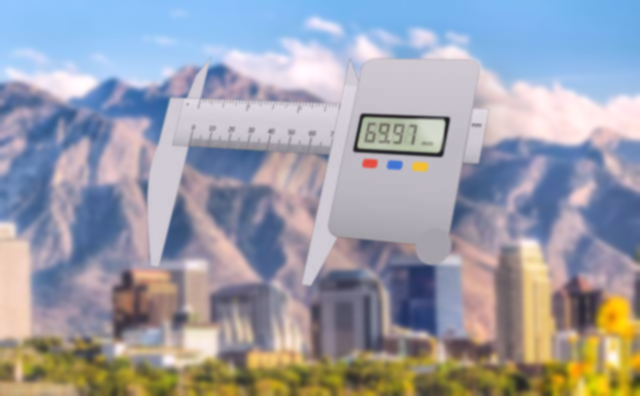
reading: mm 69.97
